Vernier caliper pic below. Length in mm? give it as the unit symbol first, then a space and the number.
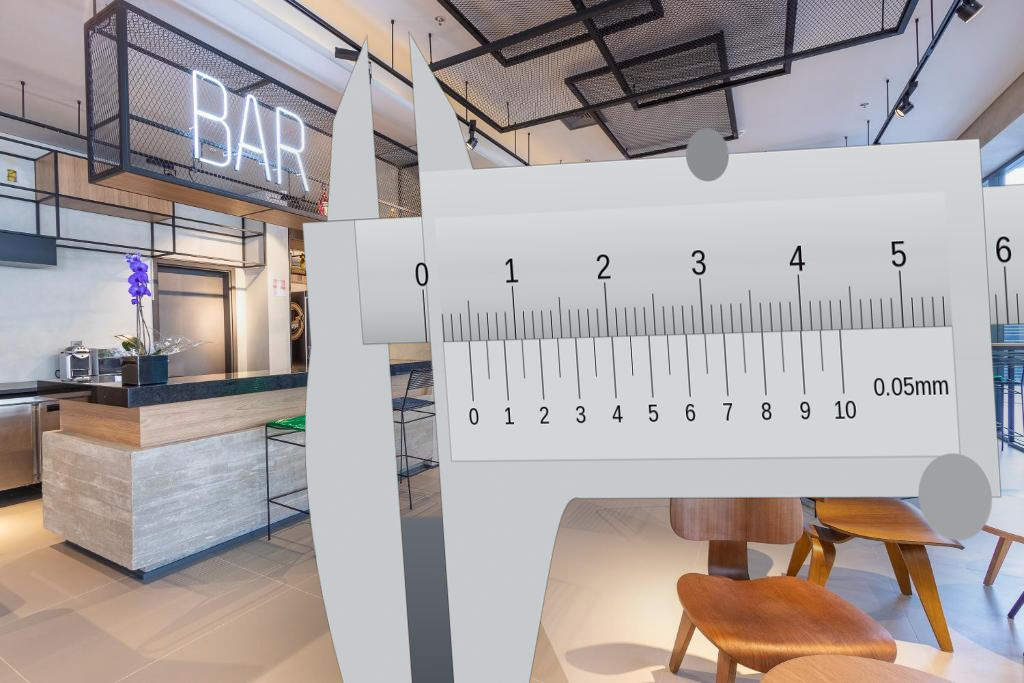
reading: mm 4.8
